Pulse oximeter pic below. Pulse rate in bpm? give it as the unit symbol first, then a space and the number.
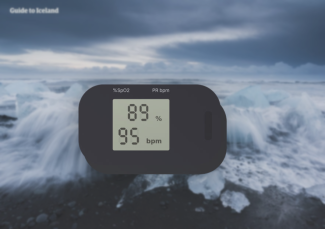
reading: bpm 95
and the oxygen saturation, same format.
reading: % 89
